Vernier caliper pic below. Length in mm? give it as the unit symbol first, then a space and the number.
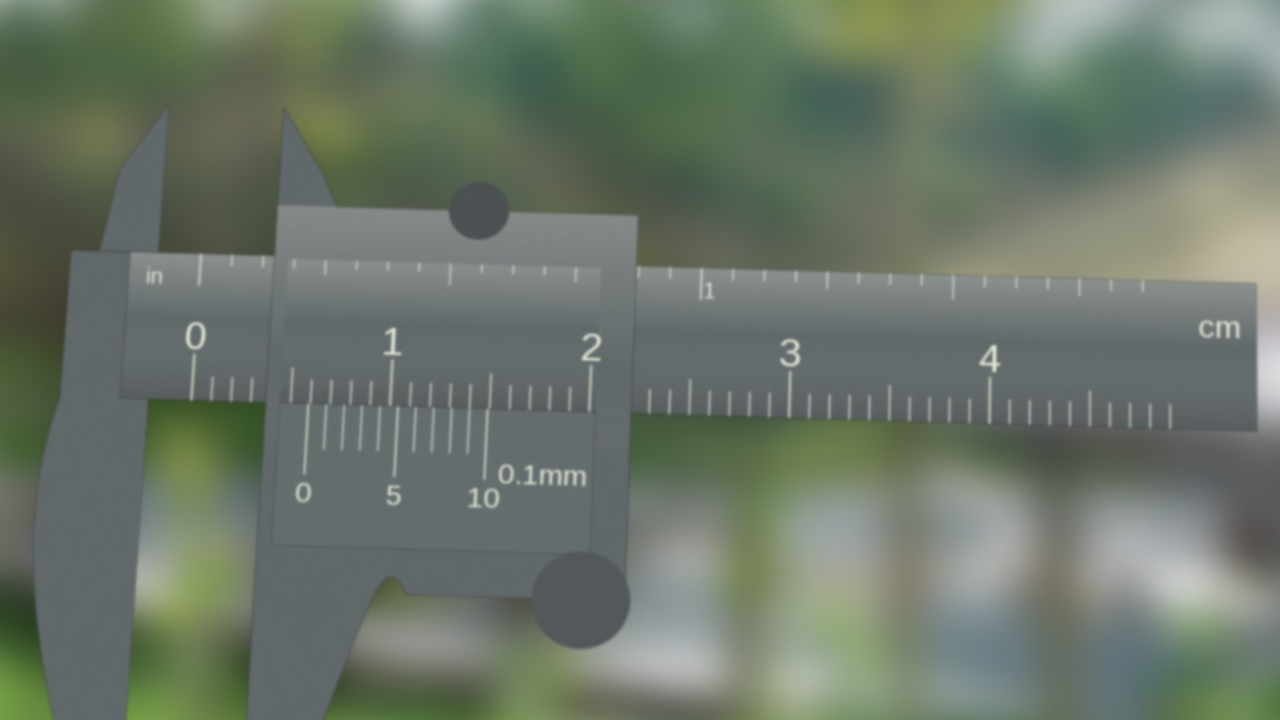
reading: mm 5.9
